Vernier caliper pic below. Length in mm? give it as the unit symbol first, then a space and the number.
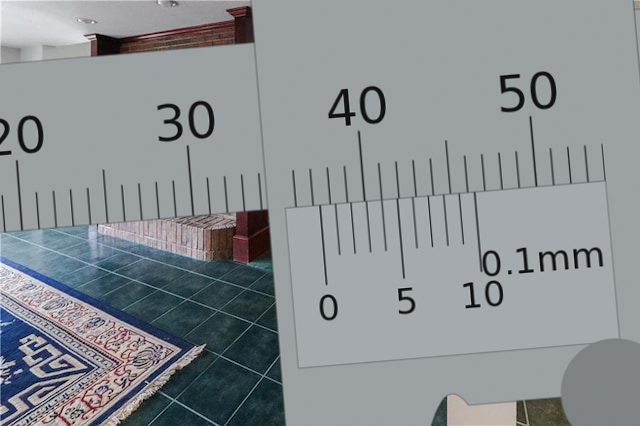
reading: mm 37.4
